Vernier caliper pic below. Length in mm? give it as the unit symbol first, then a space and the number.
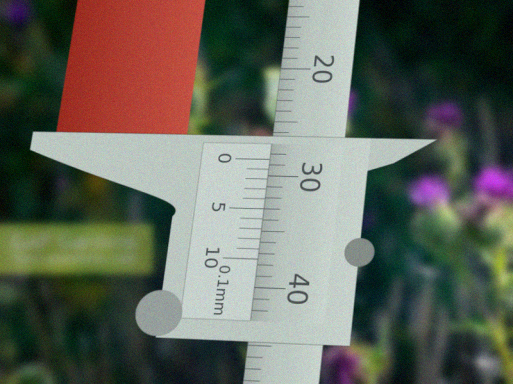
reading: mm 28.5
